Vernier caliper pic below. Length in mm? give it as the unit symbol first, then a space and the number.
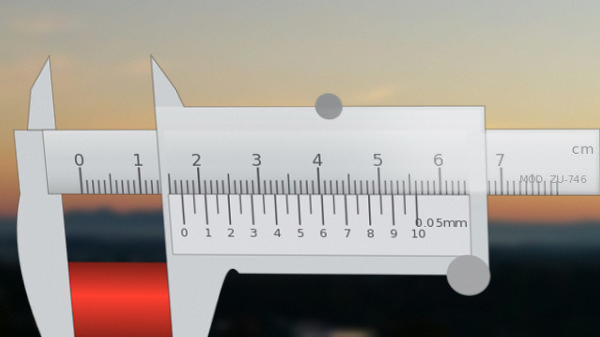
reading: mm 17.0
